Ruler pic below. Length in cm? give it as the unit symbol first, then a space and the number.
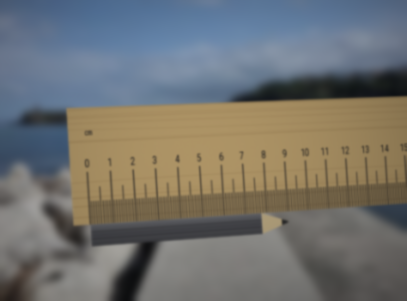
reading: cm 9
